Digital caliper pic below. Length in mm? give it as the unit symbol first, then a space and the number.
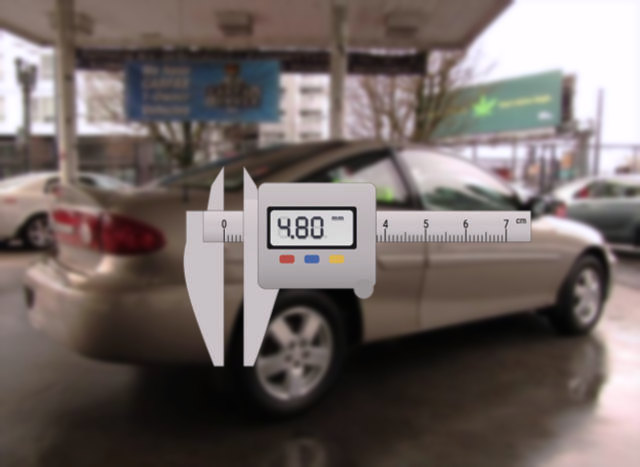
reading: mm 4.80
